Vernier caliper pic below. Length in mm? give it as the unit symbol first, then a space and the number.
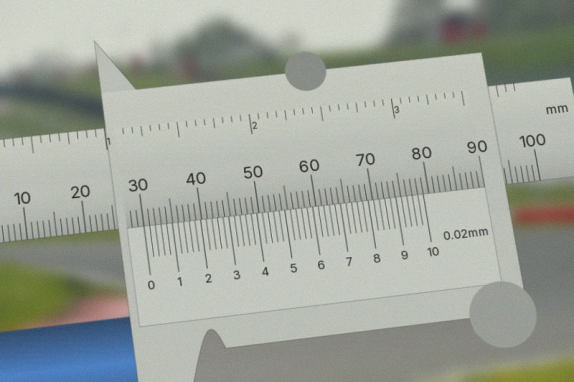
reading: mm 30.0
